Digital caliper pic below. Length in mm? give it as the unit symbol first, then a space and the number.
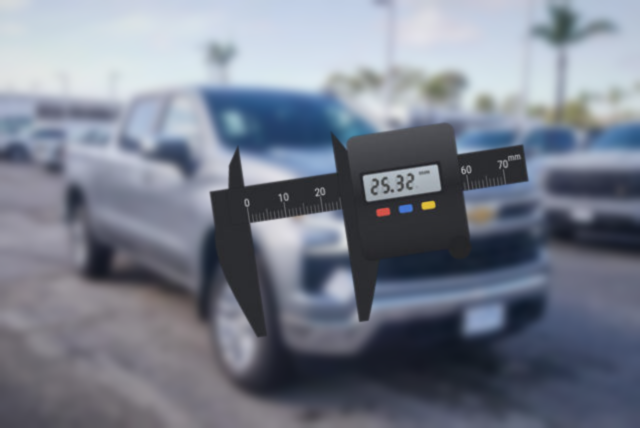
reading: mm 25.32
